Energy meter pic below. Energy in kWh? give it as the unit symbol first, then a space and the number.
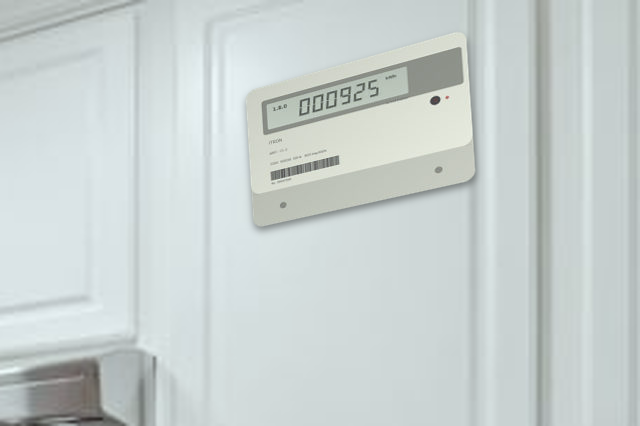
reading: kWh 925
